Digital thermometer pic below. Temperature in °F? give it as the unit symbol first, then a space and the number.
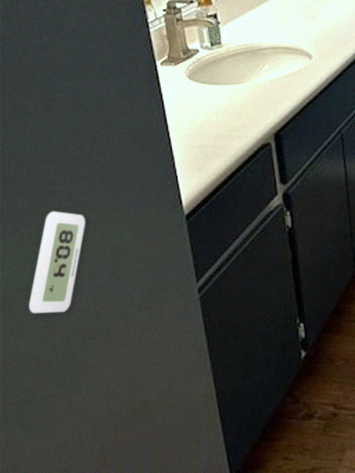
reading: °F 80.4
